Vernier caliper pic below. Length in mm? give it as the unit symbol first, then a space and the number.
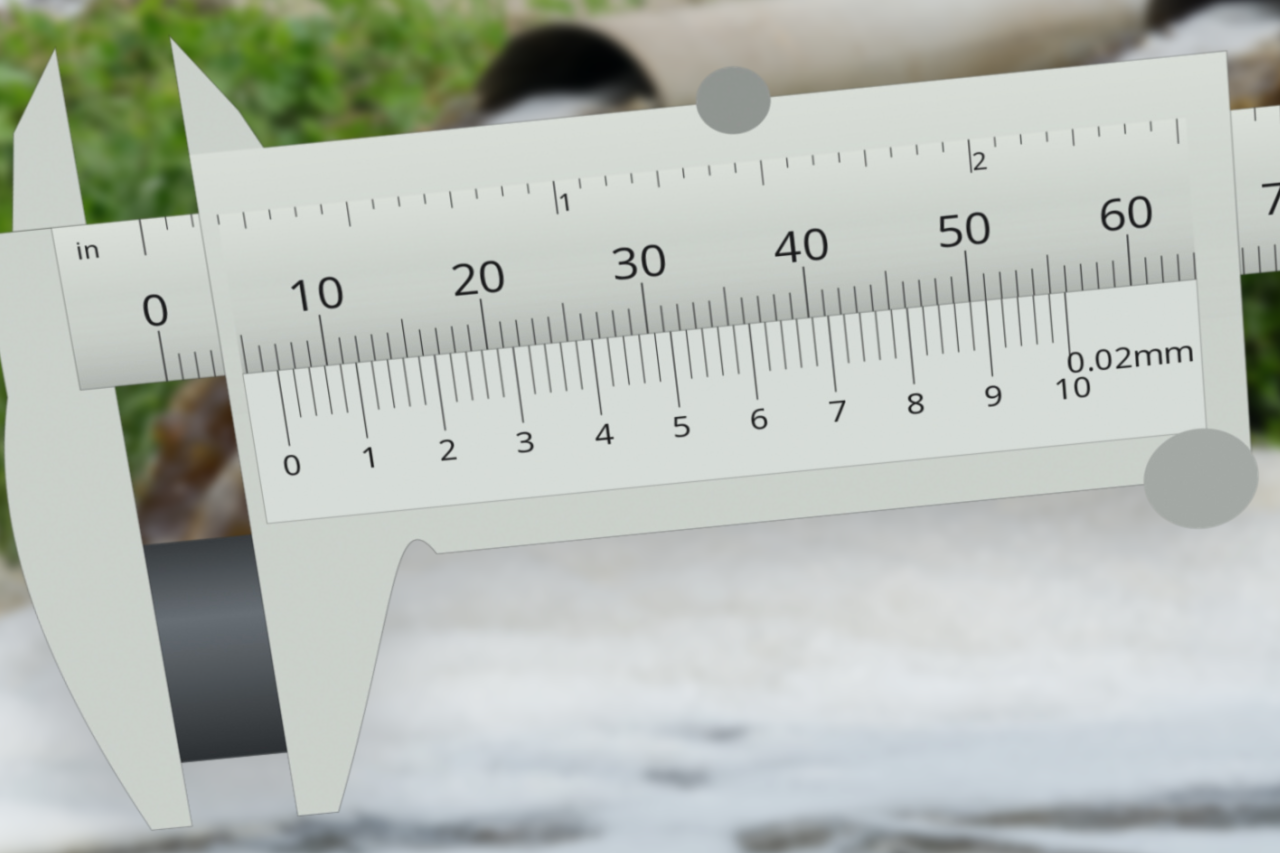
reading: mm 6.9
